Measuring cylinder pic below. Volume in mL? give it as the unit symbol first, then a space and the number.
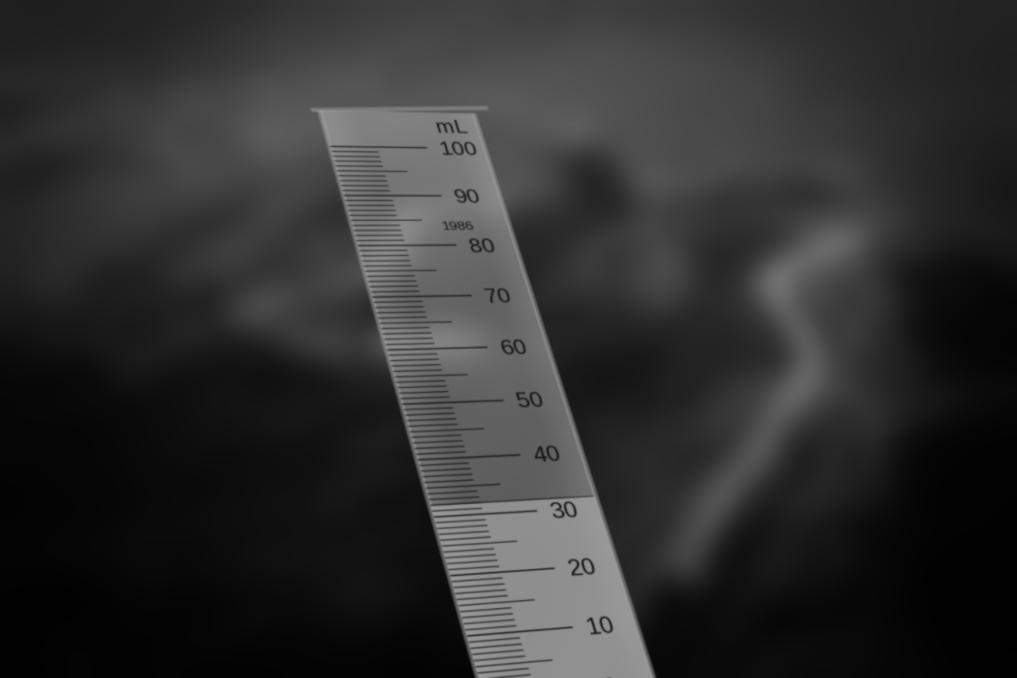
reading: mL 32
